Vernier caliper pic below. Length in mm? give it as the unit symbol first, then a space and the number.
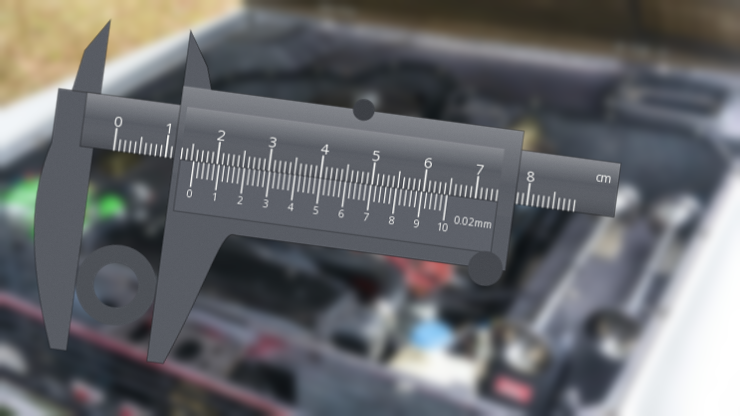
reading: mm 15.5
